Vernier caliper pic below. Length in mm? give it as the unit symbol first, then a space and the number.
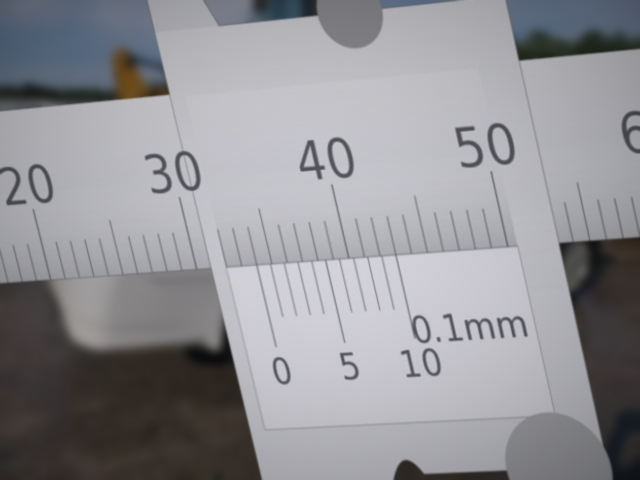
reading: mm 34.0
